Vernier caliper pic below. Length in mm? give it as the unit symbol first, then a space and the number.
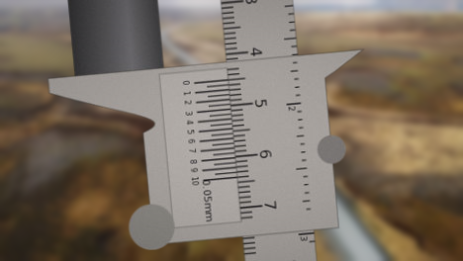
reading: mm 45.0
